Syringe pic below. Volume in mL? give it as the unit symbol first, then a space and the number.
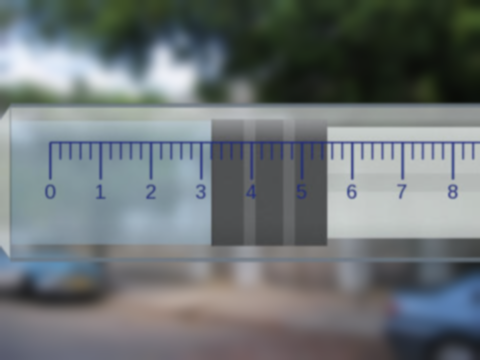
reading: mL 3.2
